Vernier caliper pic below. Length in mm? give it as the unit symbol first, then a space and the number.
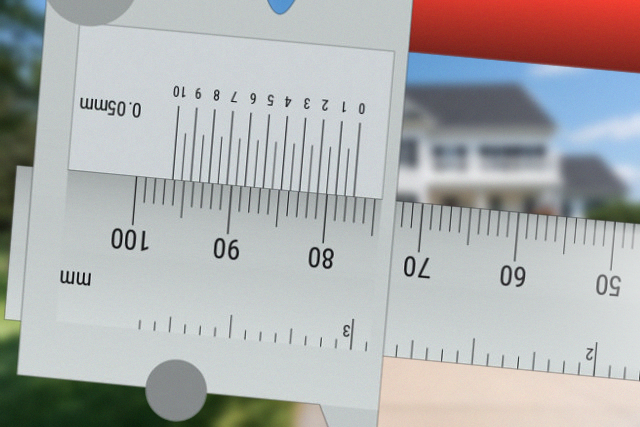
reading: mm 77.2
